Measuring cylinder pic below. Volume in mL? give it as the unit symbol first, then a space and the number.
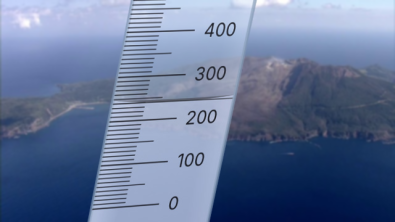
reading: mL 240
